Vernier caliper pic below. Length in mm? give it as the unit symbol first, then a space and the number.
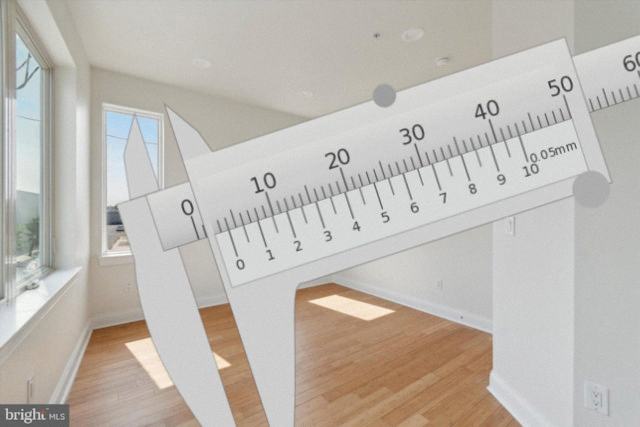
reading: mm 4.0
